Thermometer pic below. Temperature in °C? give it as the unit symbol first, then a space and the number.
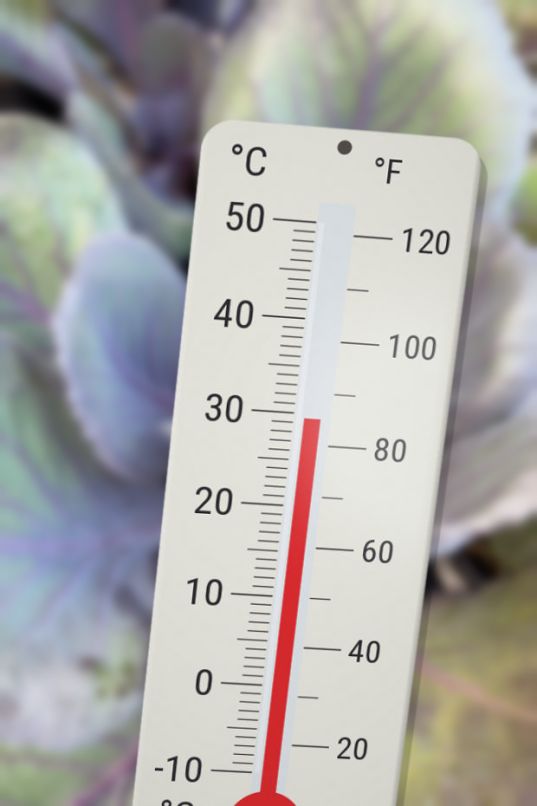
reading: °C 29.5
